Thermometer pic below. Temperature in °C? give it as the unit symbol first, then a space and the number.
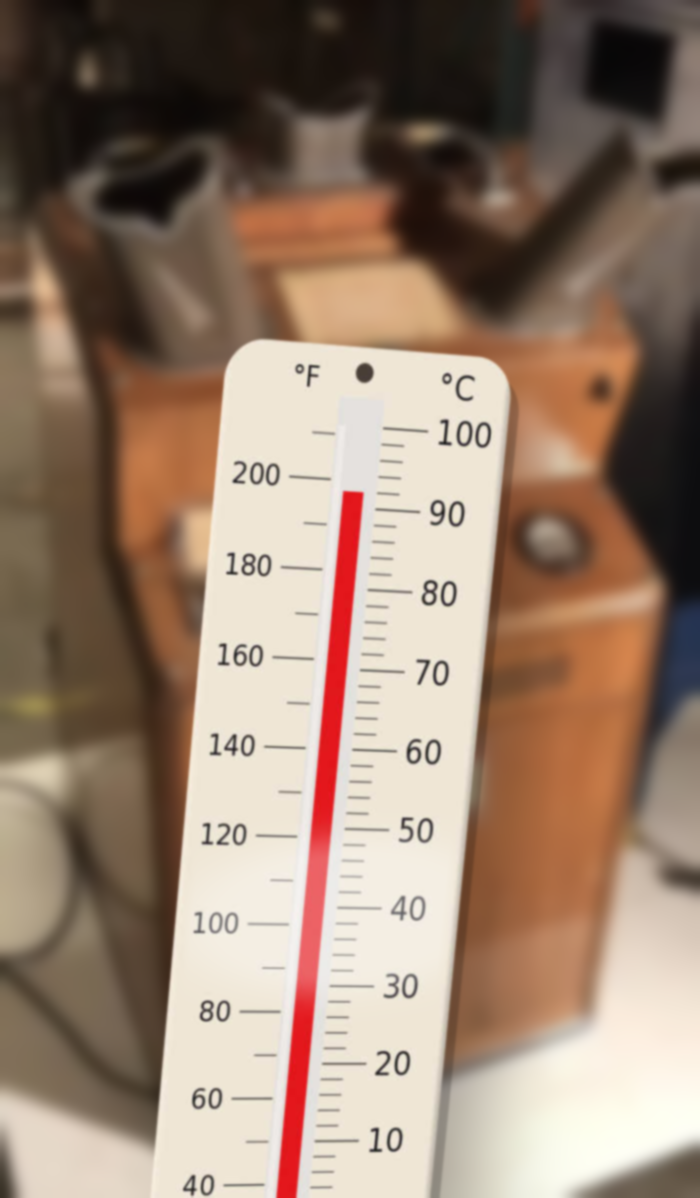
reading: °C 92
